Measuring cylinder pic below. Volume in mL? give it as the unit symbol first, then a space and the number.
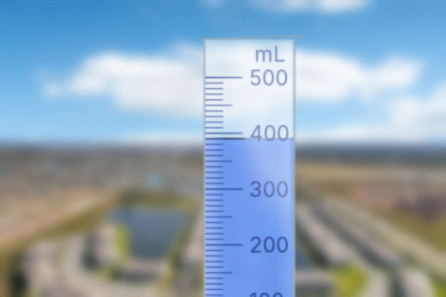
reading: mL 390
